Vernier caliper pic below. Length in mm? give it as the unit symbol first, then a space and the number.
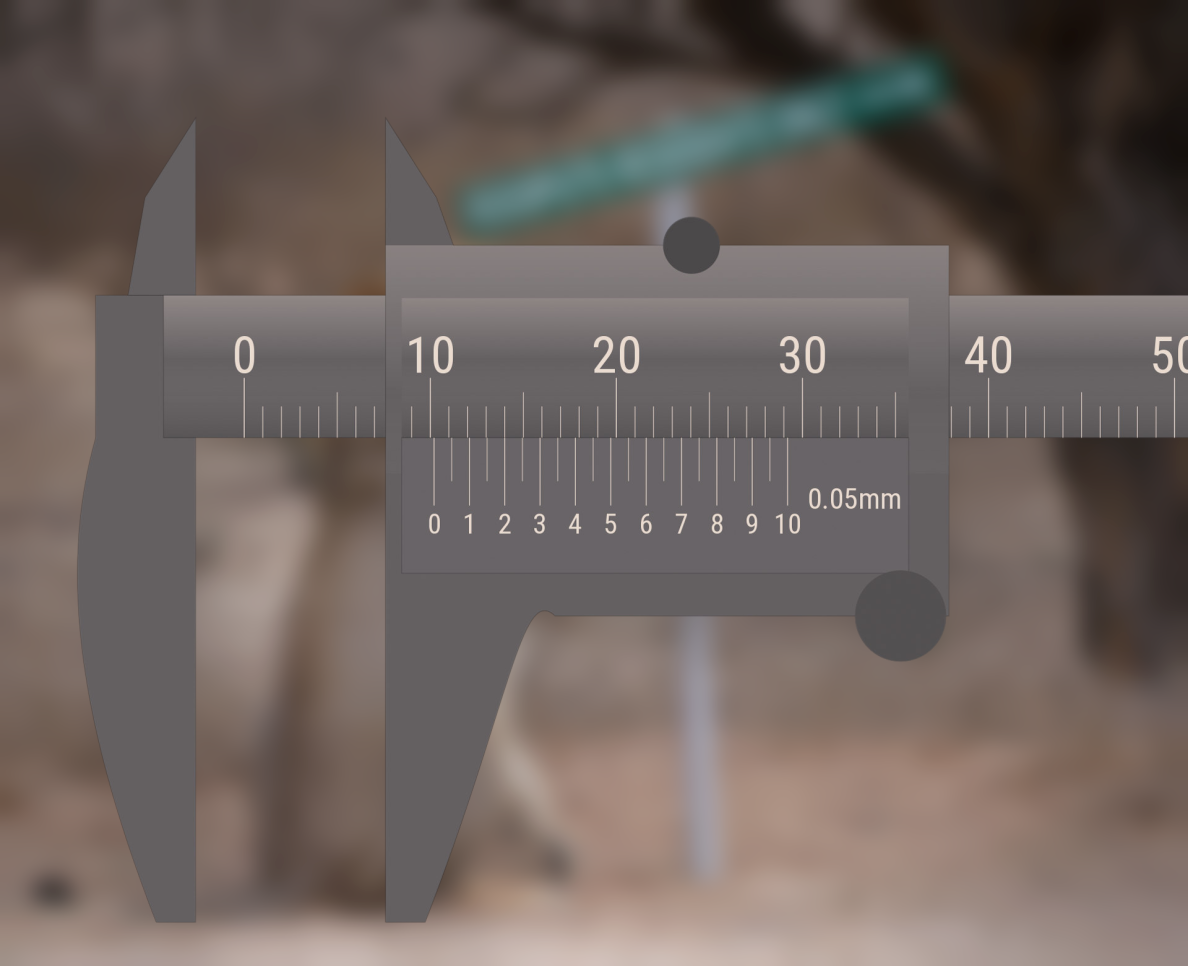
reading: mm 10.2
